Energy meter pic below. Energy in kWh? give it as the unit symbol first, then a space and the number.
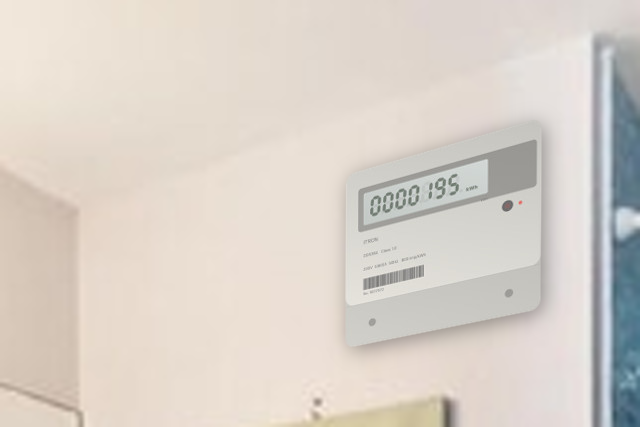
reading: kWh 195
